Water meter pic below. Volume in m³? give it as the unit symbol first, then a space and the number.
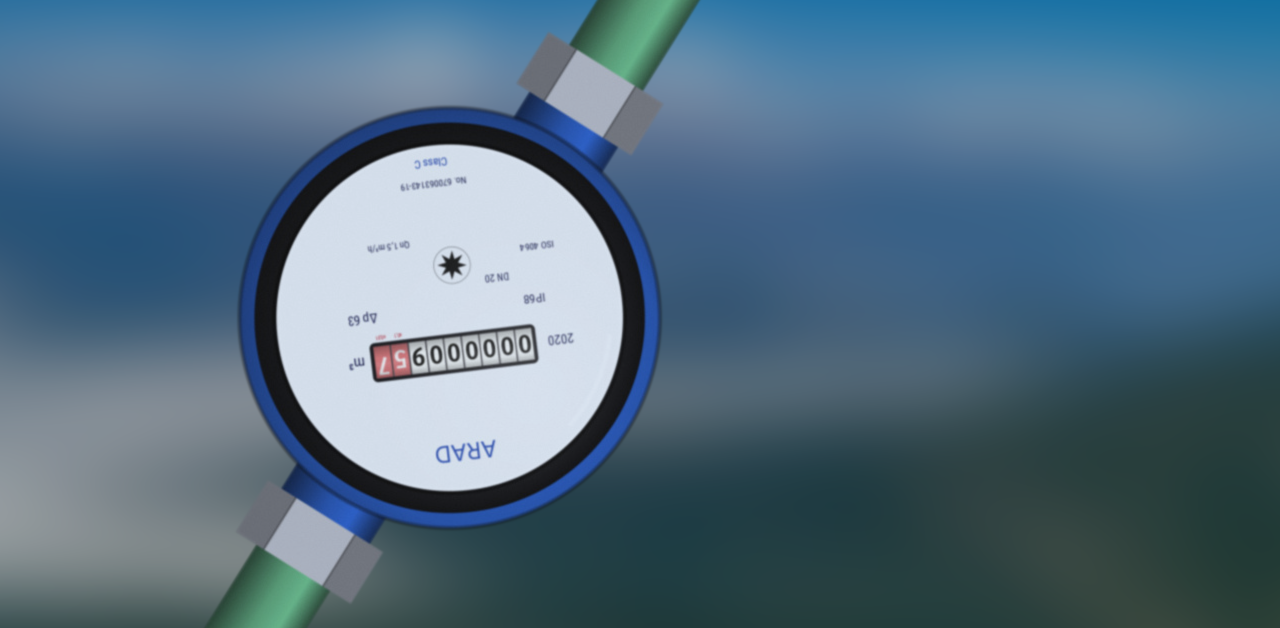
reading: m³ 9.57
